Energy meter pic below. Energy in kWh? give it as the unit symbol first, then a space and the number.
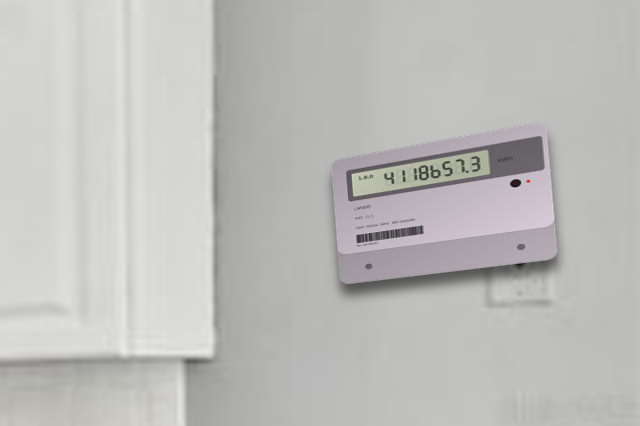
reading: kWh 4118657.3
